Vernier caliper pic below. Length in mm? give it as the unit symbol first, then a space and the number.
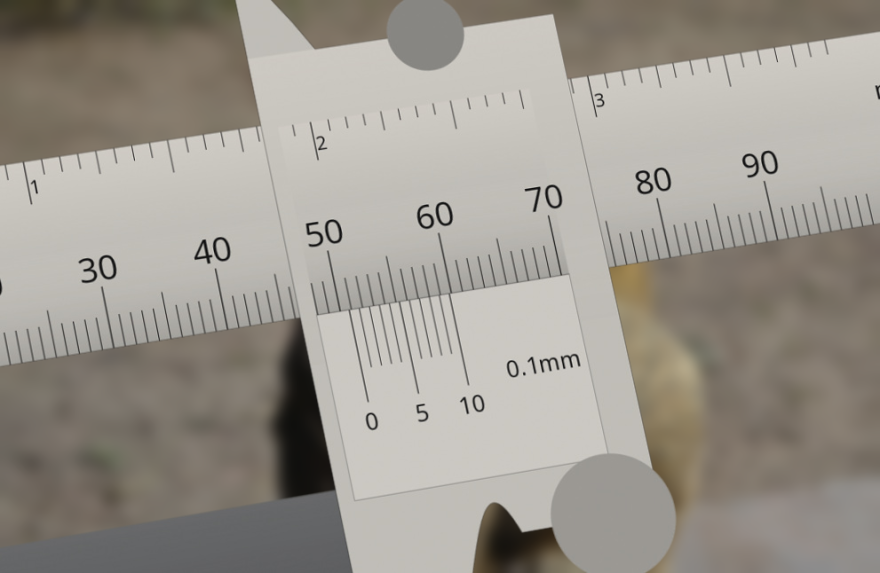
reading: mm 50.8
